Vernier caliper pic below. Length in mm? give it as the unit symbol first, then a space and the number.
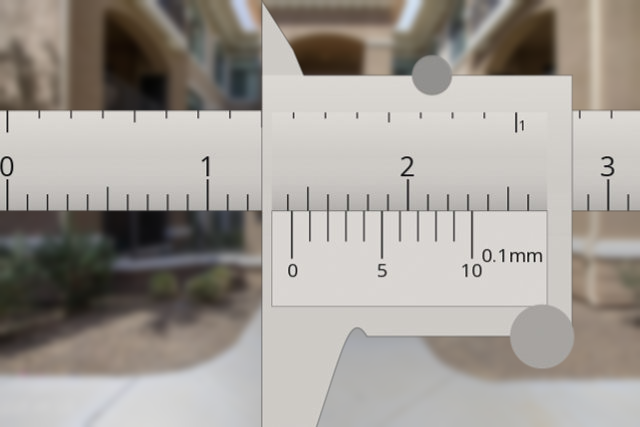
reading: mm 14.2
